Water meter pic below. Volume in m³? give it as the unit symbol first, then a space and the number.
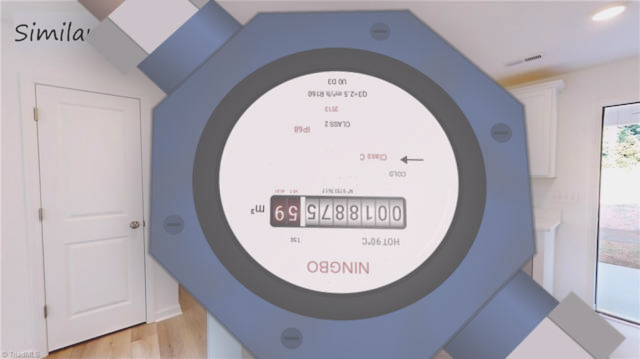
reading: m³ 18875.59
